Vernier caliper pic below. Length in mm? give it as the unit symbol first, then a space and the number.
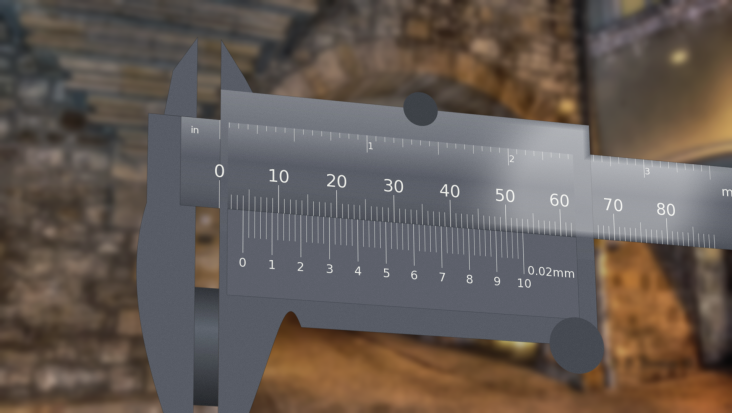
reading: mm 4.0
